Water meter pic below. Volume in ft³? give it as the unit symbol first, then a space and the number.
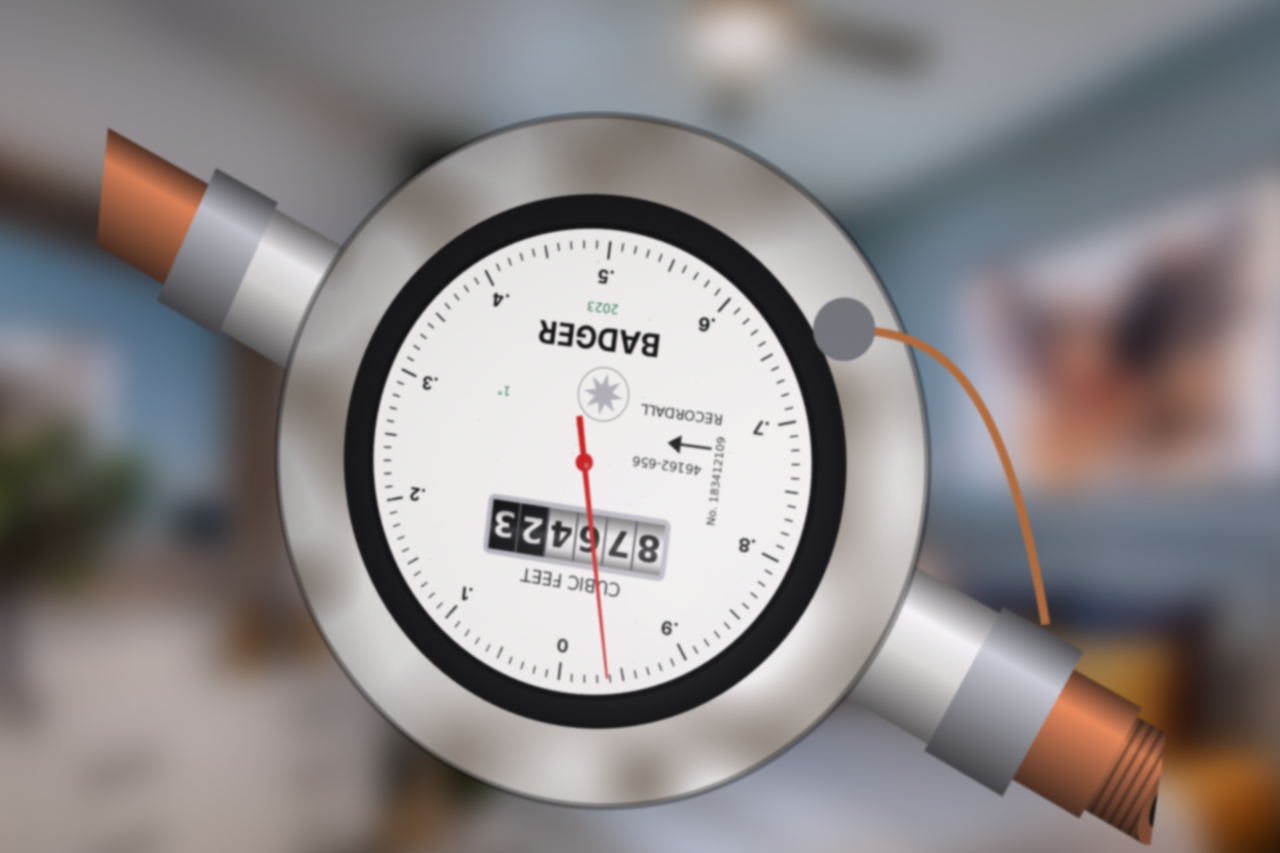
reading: ft³ 876422.96
